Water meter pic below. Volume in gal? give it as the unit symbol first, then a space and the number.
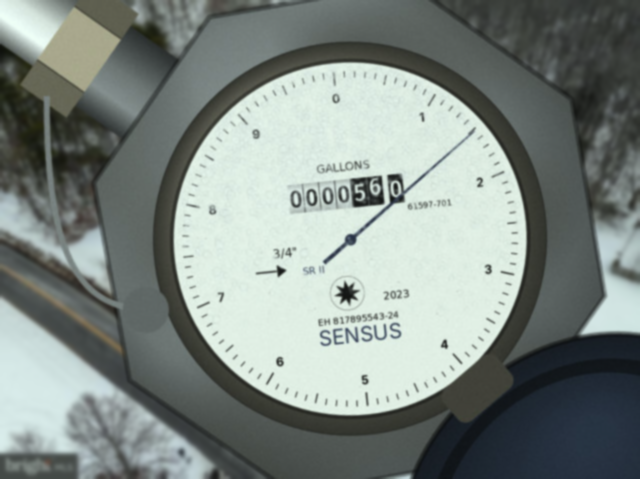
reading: gal 561.5
